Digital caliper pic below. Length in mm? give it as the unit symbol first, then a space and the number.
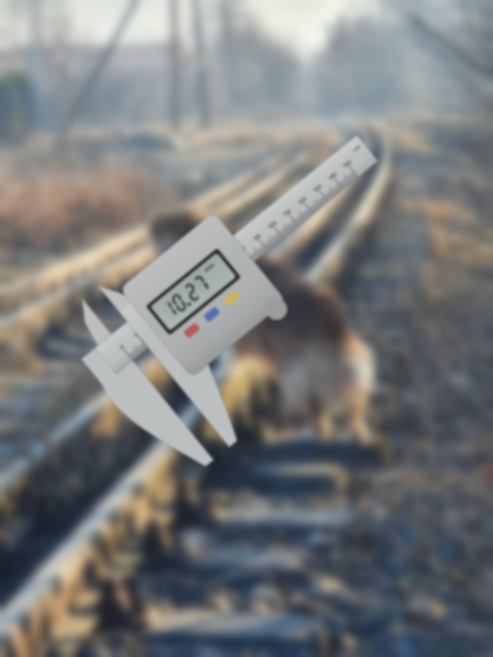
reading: mm 10.27
